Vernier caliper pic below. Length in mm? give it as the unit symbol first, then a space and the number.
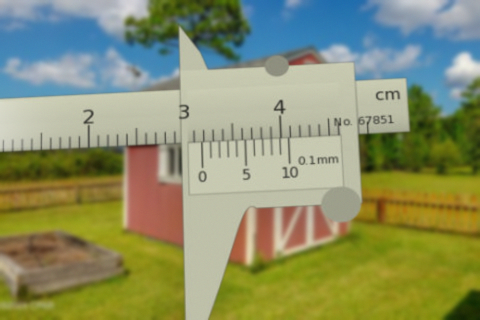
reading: mm 31.8
